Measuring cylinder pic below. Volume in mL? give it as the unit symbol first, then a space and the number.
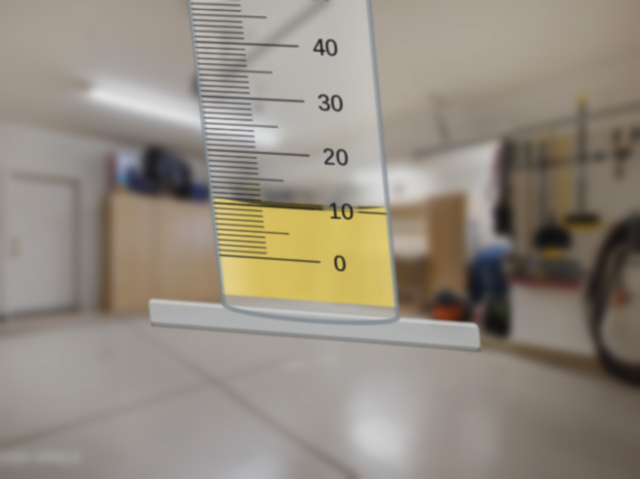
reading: mL 10
